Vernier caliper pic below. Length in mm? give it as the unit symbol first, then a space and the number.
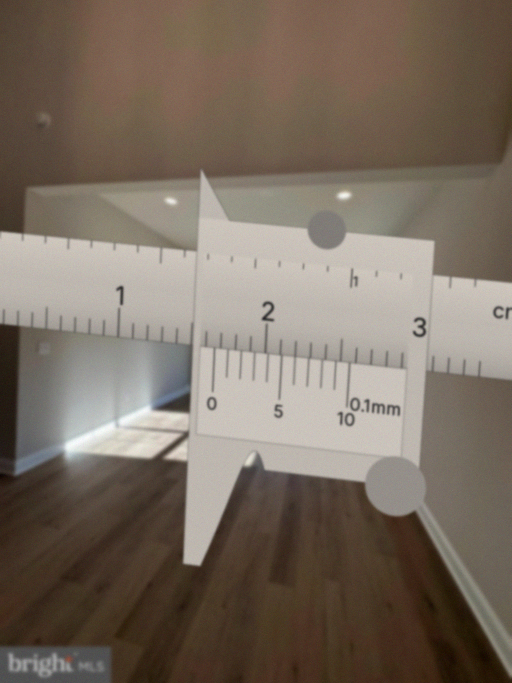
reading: mm 16.6
